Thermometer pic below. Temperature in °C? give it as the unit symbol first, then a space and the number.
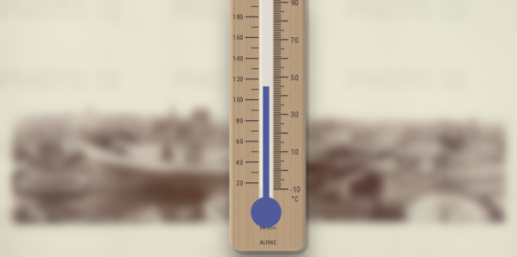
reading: °C 45
